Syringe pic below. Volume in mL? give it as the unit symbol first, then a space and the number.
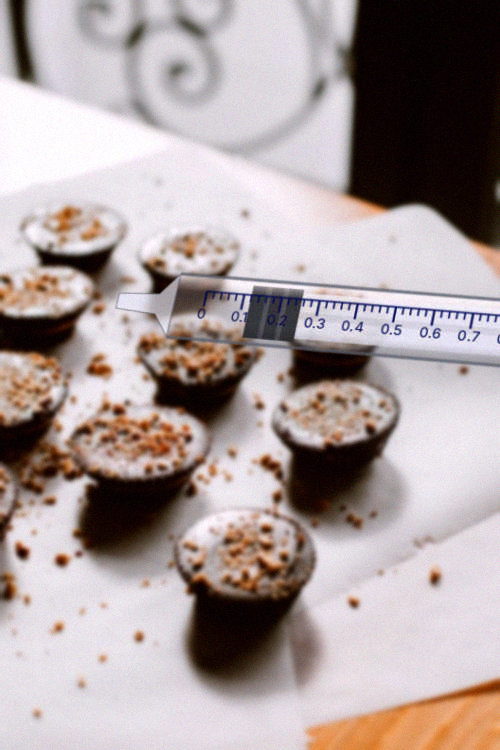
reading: mL 0.12
